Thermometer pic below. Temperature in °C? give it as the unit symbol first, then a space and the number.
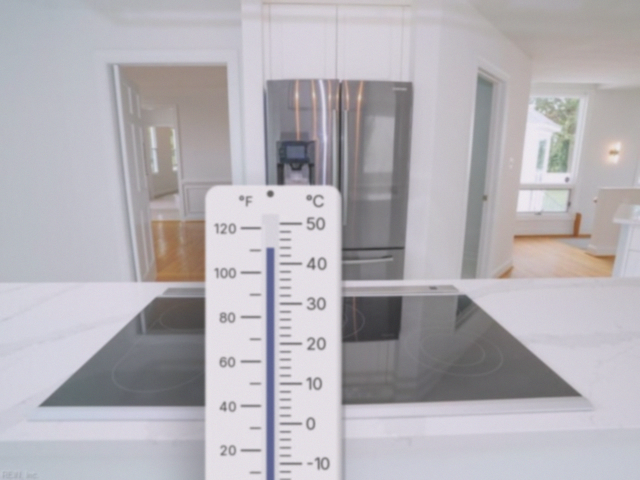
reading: °C 44
